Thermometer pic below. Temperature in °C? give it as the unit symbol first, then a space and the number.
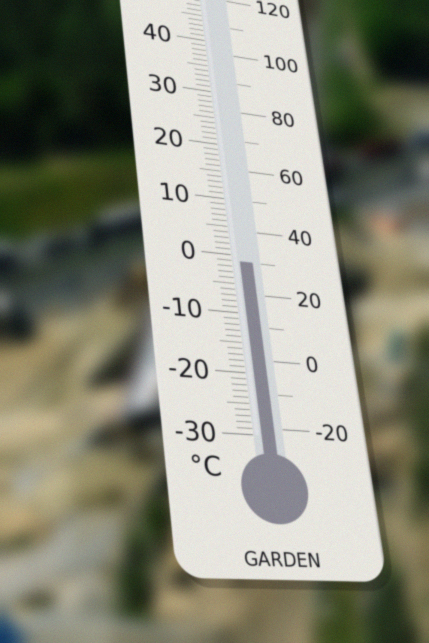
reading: °C -1
